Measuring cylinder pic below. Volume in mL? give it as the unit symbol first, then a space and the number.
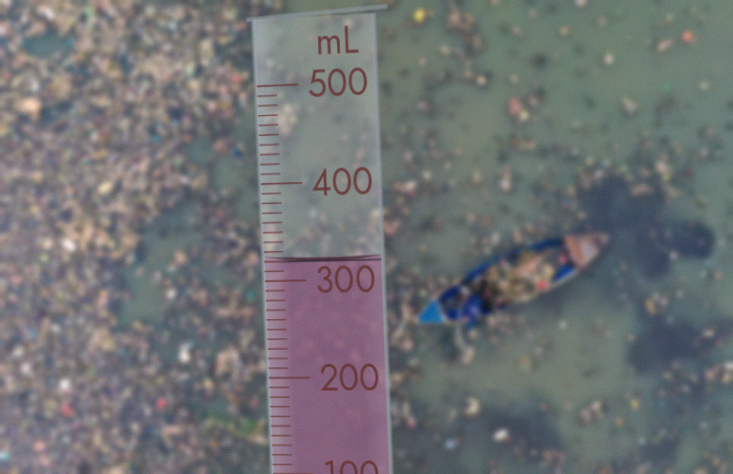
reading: mL 320
